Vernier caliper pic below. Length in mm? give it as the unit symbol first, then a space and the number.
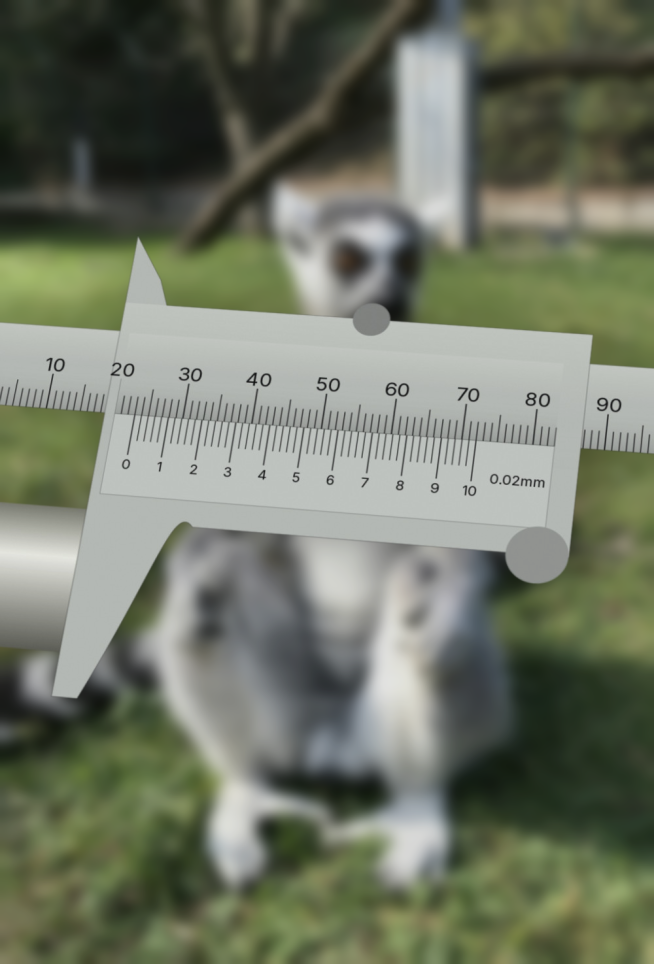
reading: mm 23.0
